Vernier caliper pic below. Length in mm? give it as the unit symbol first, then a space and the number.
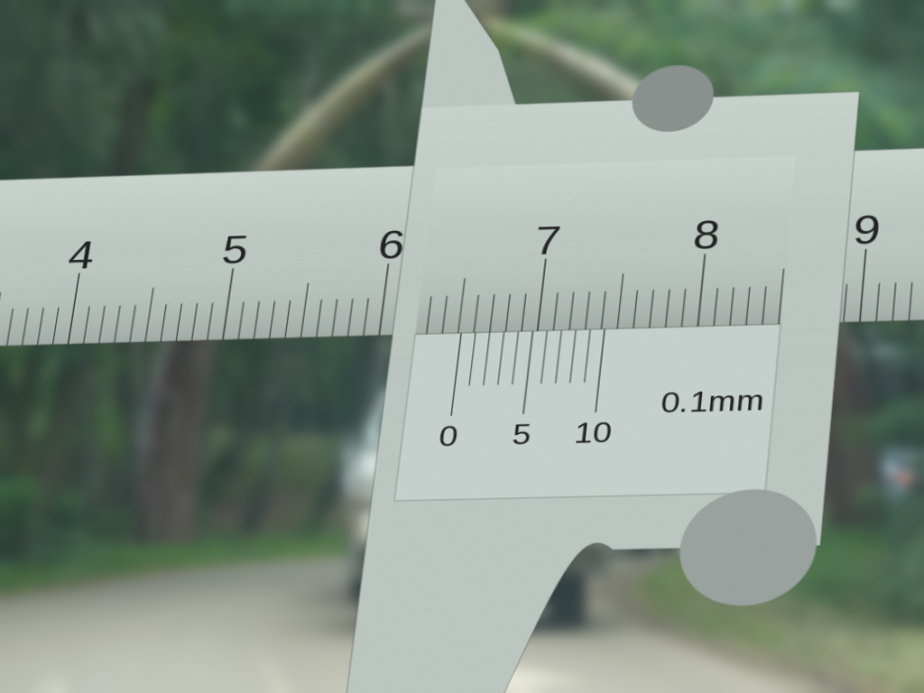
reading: mm 65.2
